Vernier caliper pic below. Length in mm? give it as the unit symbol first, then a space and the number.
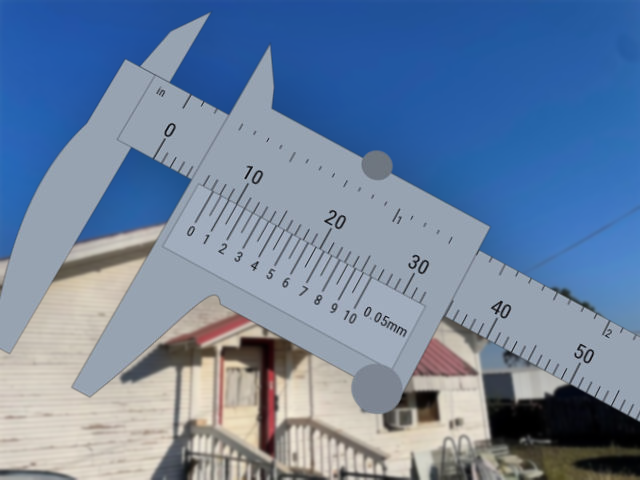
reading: mm 7.2
